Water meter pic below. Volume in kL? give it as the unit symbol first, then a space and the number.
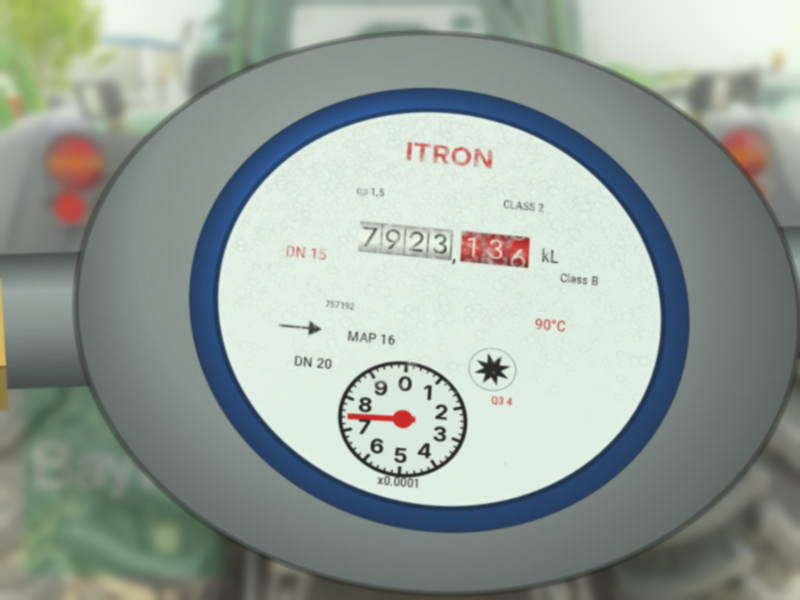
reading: kL 7923.1357
